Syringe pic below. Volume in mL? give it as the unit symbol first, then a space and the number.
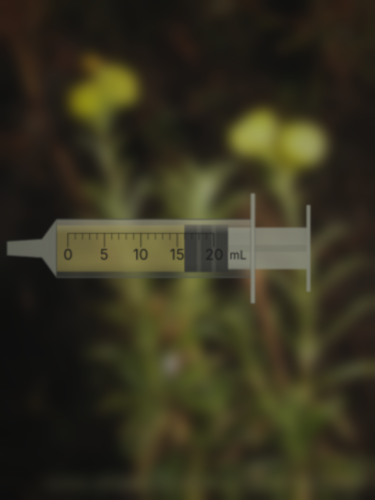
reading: mL 16
